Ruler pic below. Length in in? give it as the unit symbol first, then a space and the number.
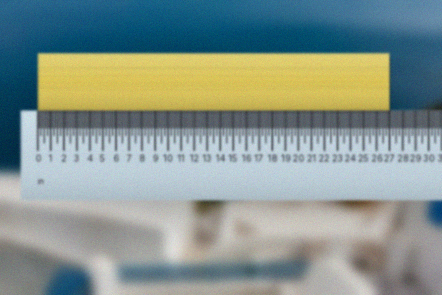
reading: in 27
